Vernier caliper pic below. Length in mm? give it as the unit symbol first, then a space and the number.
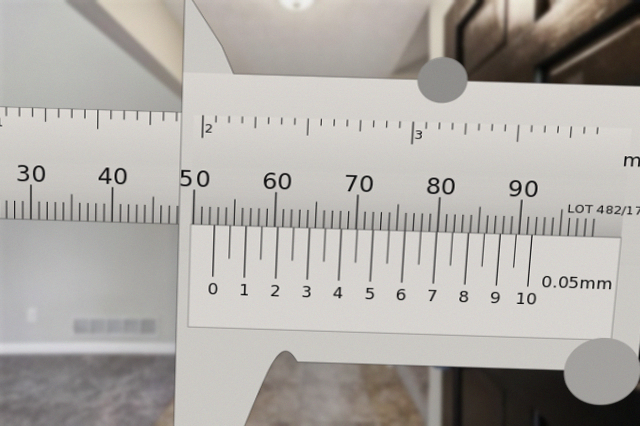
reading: mm 52.6
